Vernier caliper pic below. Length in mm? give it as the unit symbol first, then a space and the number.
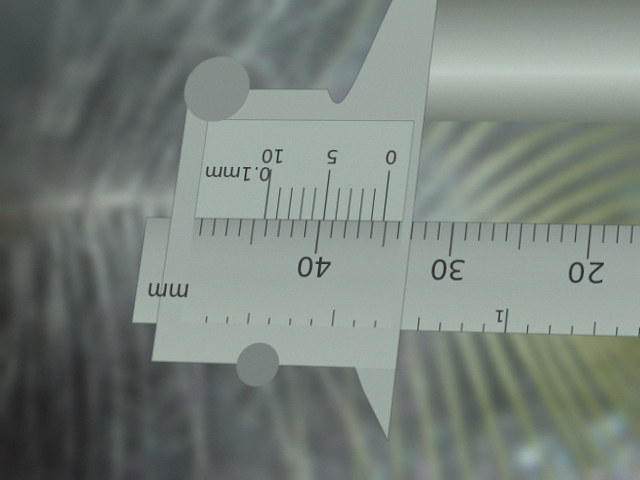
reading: mm 35.2
